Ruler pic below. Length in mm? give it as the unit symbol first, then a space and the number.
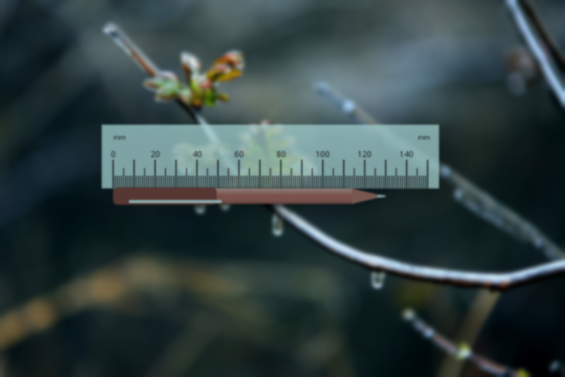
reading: mm 130
